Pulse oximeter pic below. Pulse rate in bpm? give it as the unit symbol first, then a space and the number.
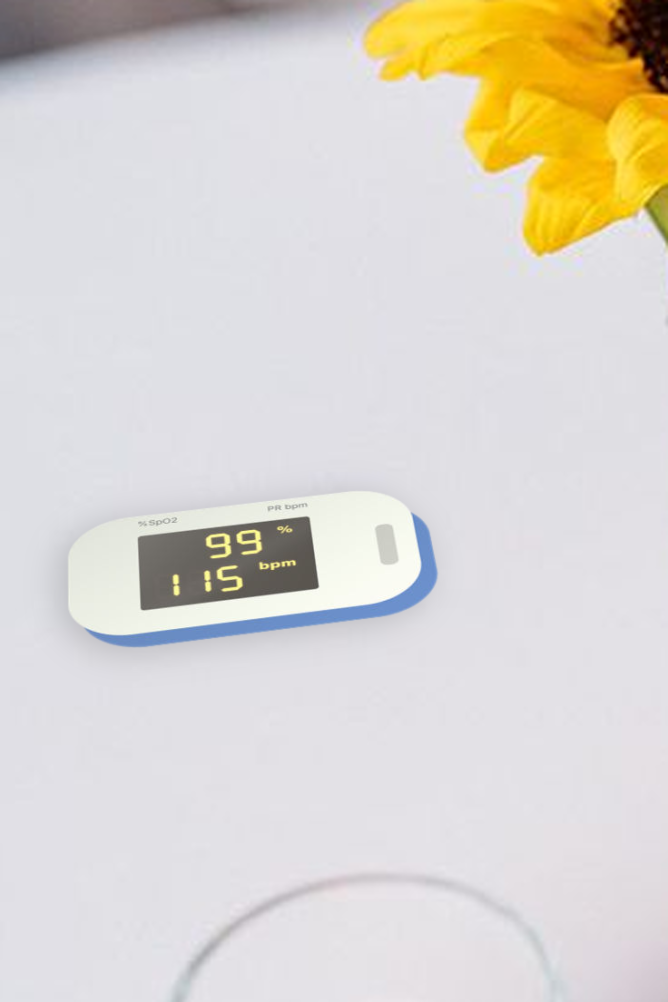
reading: bpm 115
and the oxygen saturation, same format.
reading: % 99
